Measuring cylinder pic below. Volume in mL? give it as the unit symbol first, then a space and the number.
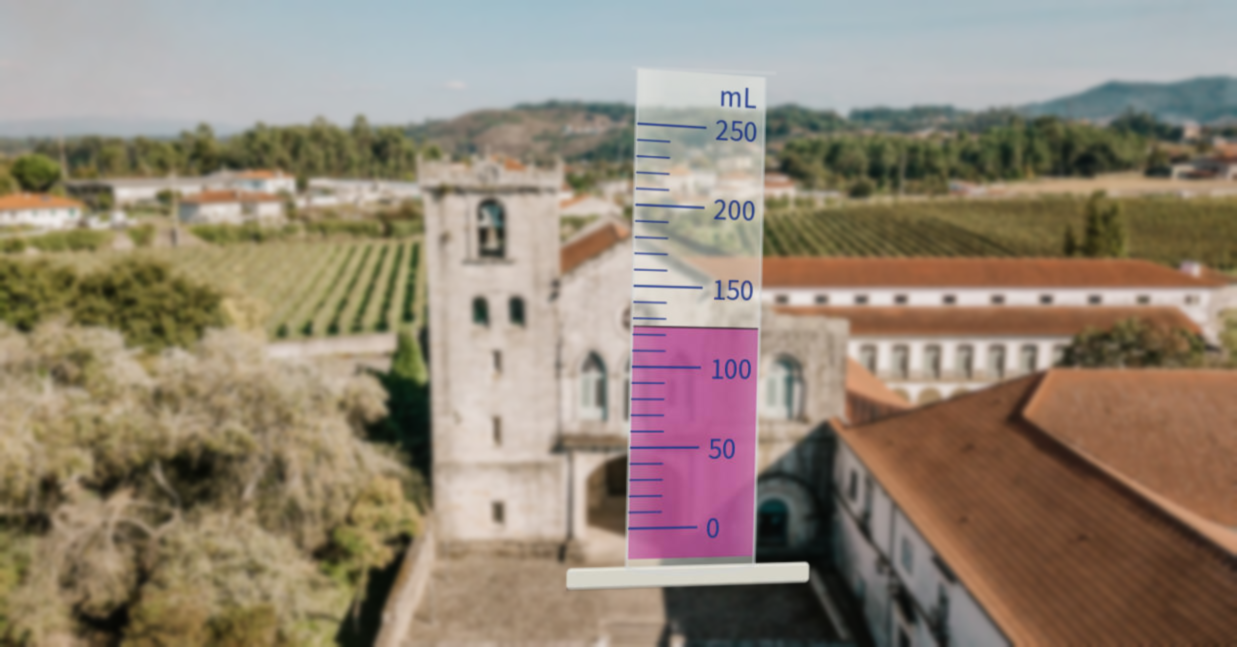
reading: mL 125
